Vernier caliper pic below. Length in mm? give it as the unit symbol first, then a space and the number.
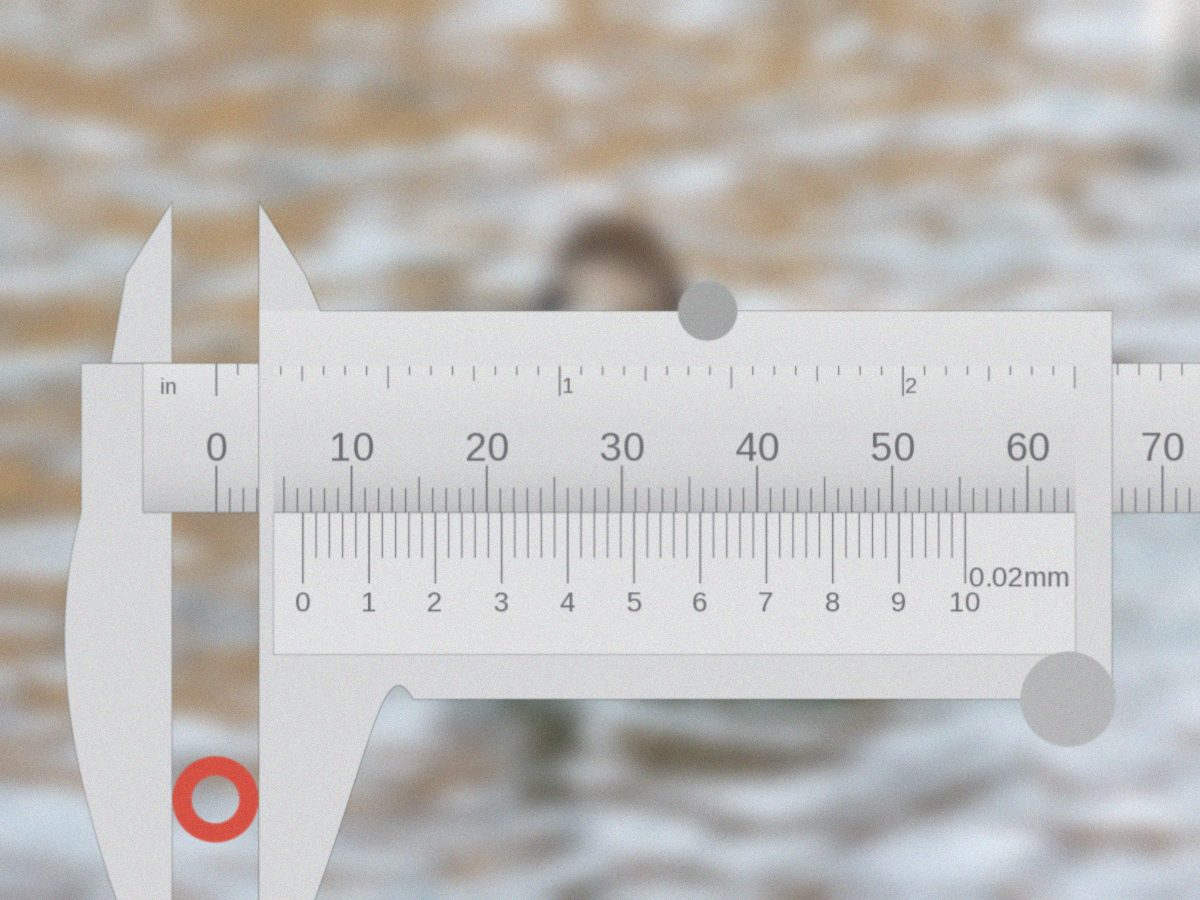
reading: mm 6.4
